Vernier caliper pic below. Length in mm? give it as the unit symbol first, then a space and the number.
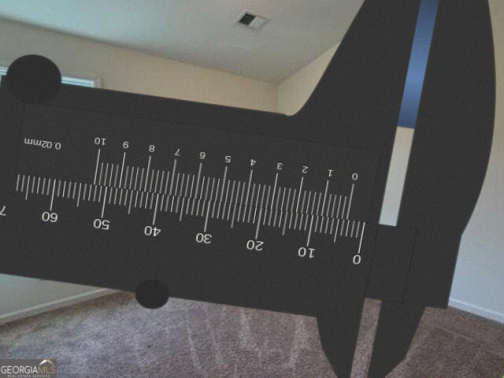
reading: mm 3.4
